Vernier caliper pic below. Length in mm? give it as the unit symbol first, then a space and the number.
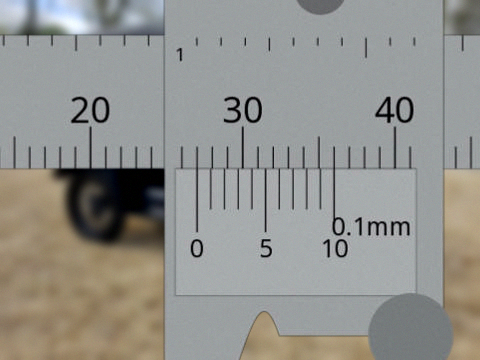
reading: mm 27.0
